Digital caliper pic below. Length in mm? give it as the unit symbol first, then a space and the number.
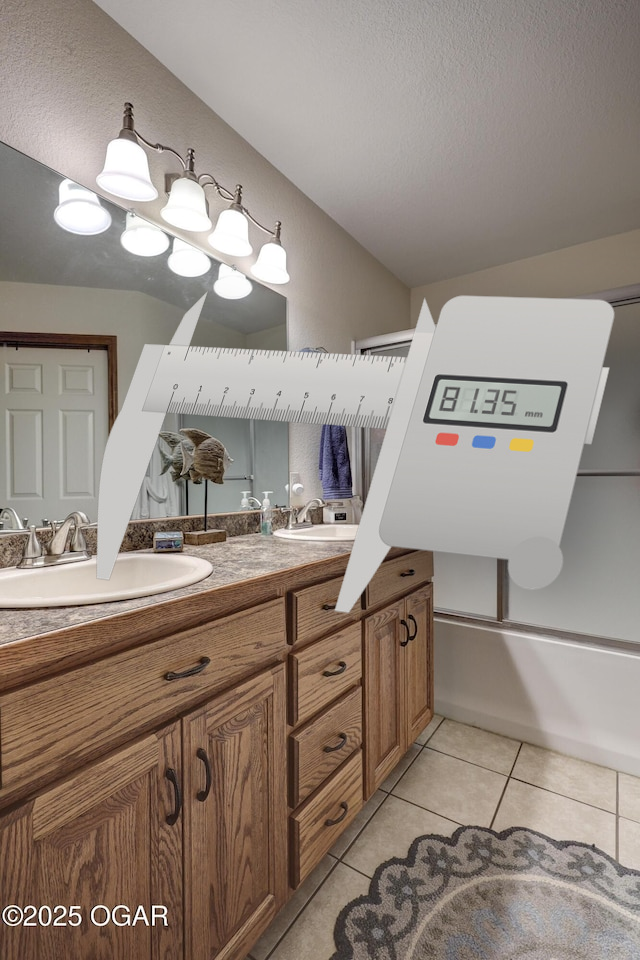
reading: mm 81.35
